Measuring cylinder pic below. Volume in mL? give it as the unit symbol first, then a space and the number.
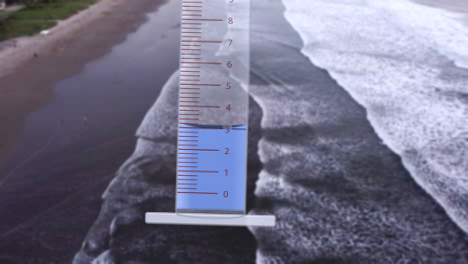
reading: mL 3
